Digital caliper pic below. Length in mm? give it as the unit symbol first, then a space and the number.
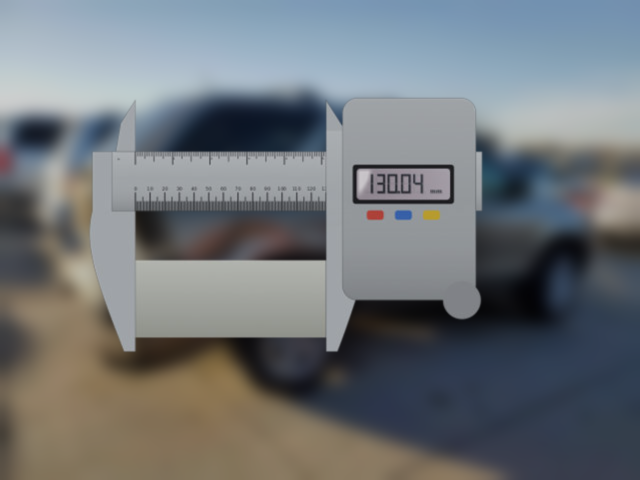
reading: mm 130.04
